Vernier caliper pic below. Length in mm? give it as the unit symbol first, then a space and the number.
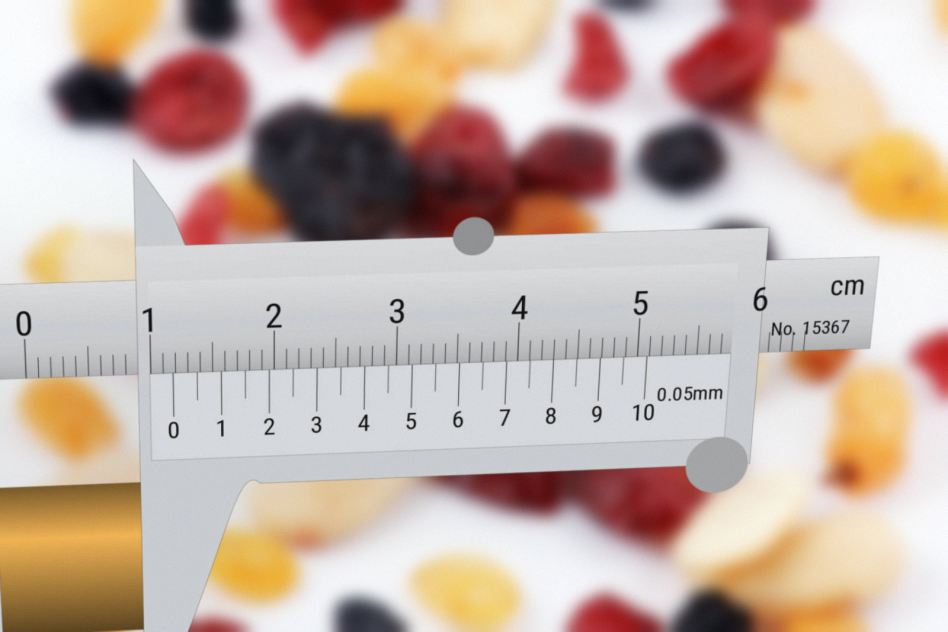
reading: mm 11.8
